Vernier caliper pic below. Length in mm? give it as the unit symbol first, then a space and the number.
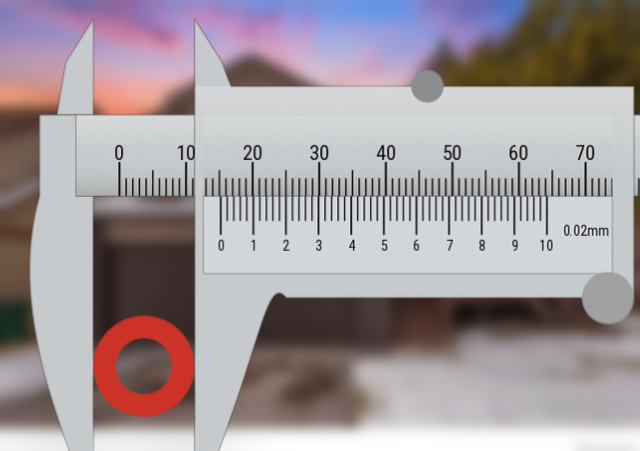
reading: mm 15.2
